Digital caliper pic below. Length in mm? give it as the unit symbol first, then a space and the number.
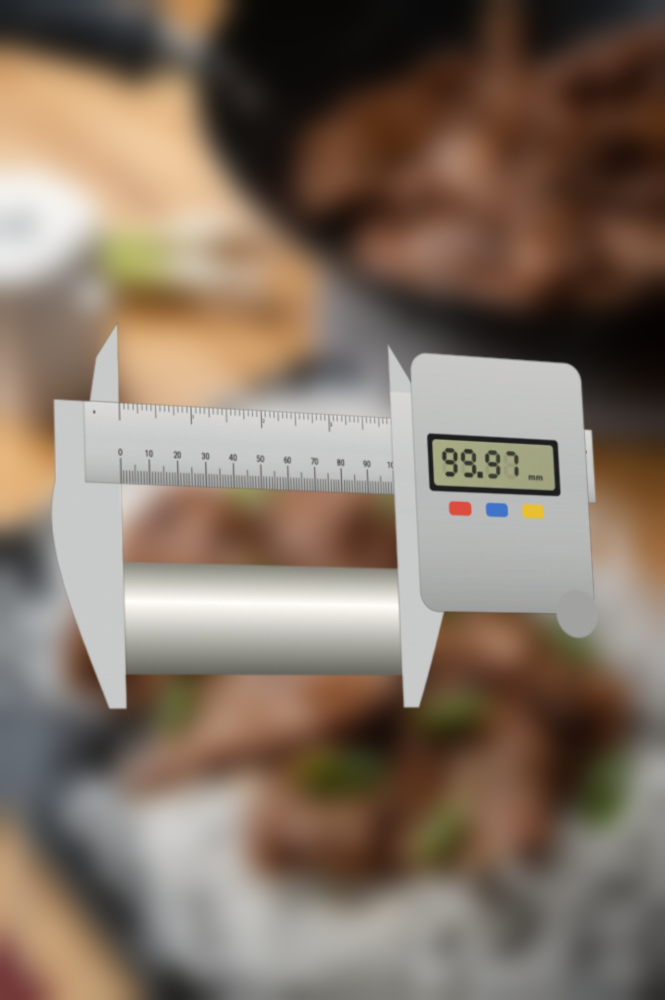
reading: mm 99.97
